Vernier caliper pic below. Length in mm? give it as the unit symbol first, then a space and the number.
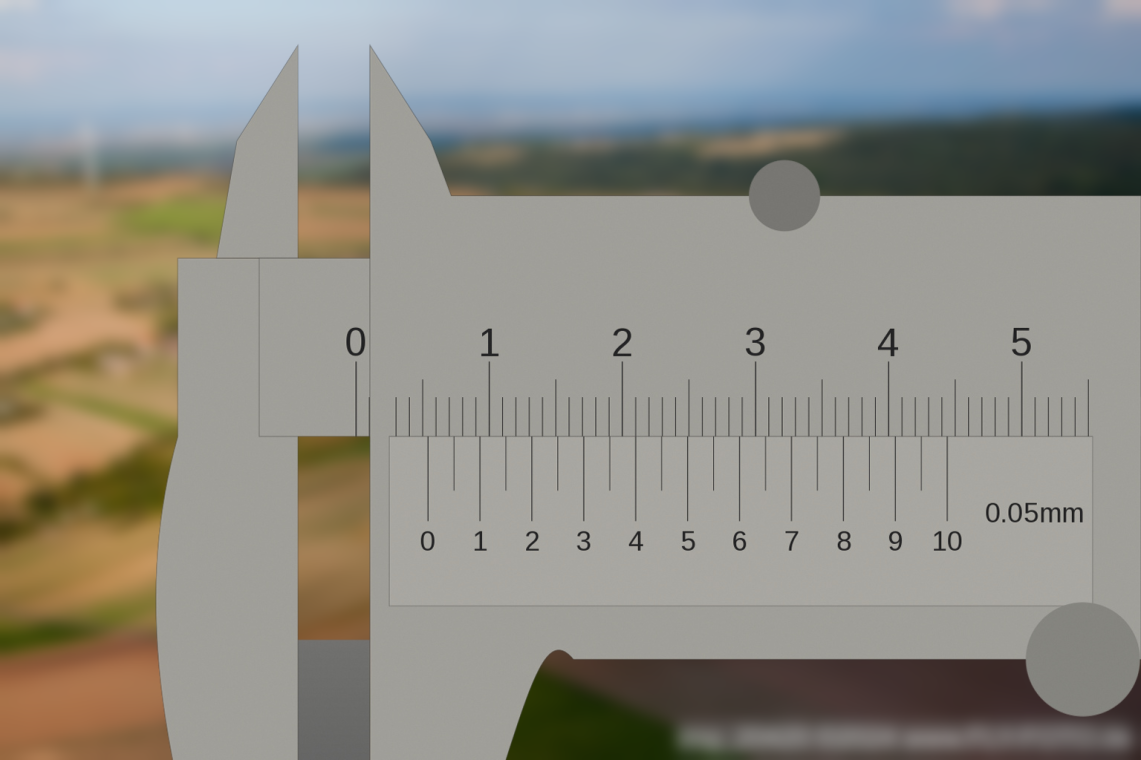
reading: mm 5.4
